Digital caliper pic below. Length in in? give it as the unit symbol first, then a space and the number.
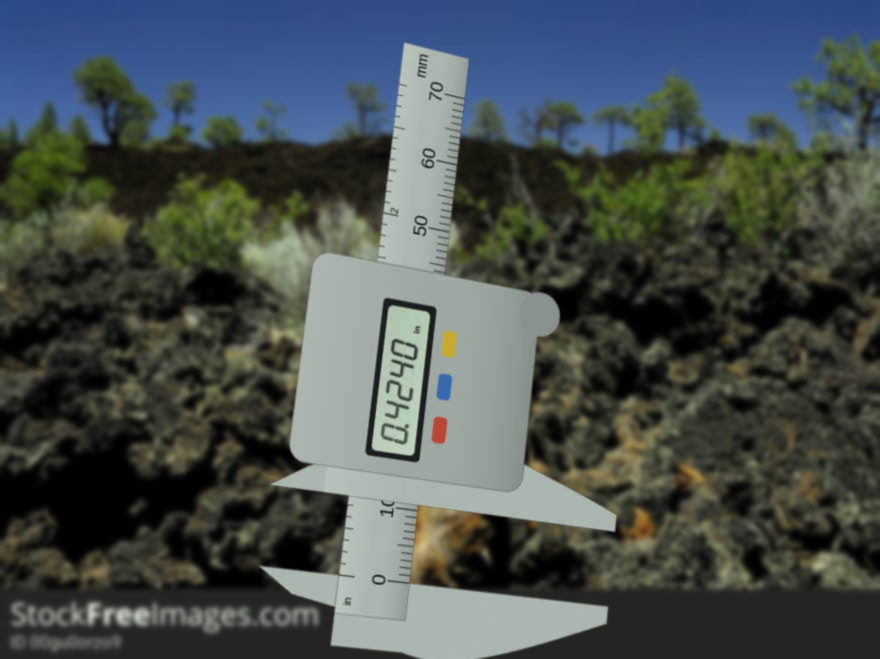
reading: in 0.4240
